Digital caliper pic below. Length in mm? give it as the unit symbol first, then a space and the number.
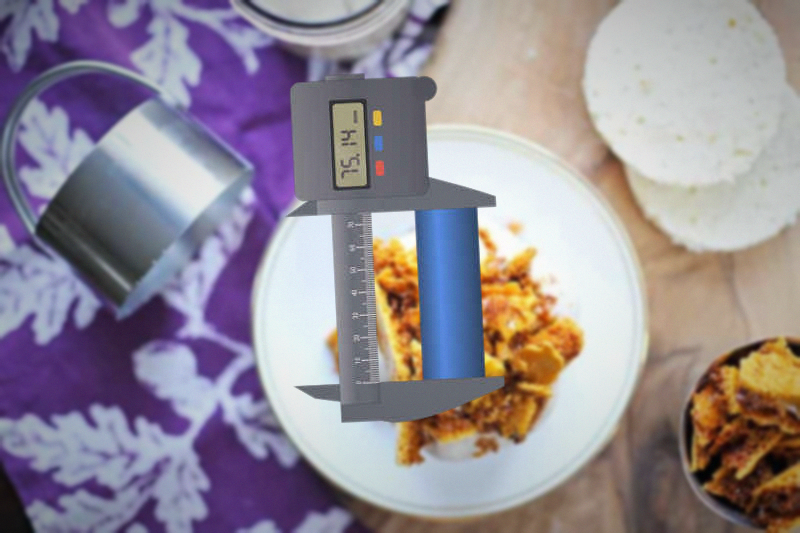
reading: mm 75.14
